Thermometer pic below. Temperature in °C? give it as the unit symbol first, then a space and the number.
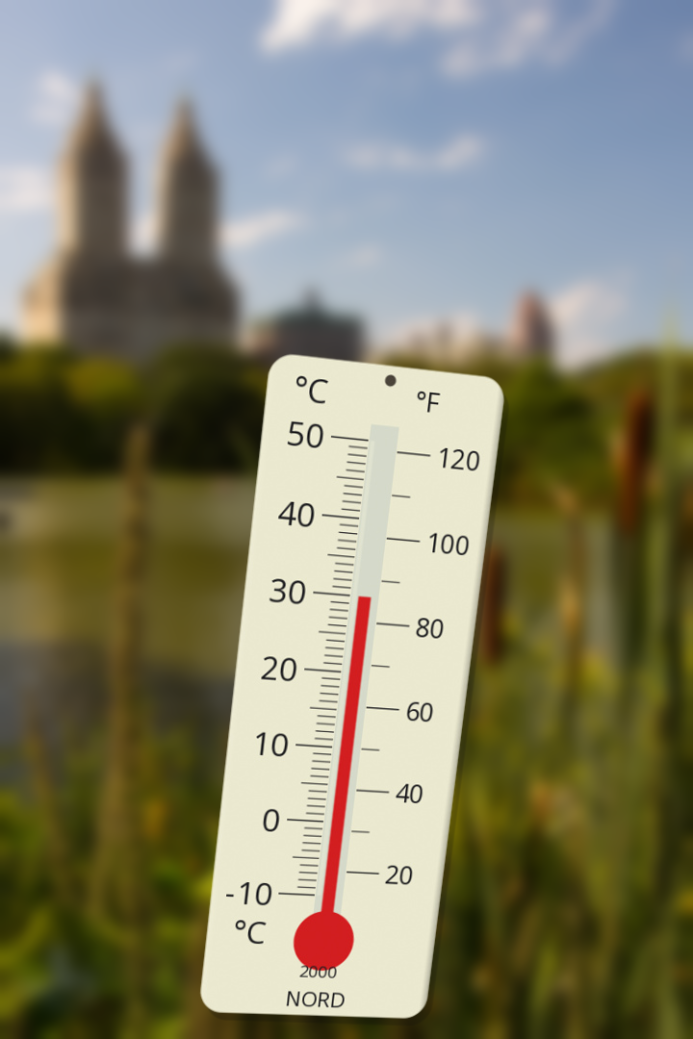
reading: °C 30
